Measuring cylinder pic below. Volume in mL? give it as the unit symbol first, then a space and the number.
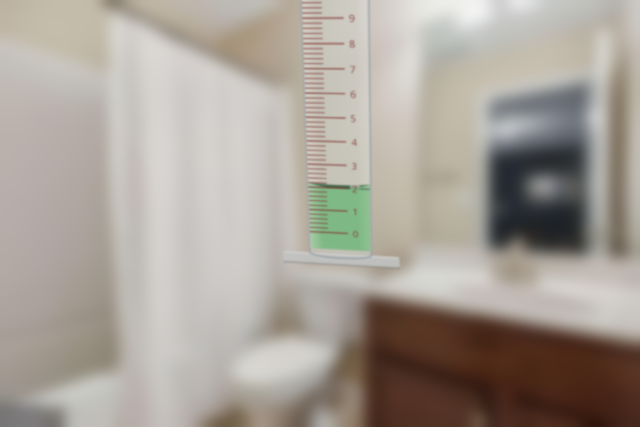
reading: mL 2
